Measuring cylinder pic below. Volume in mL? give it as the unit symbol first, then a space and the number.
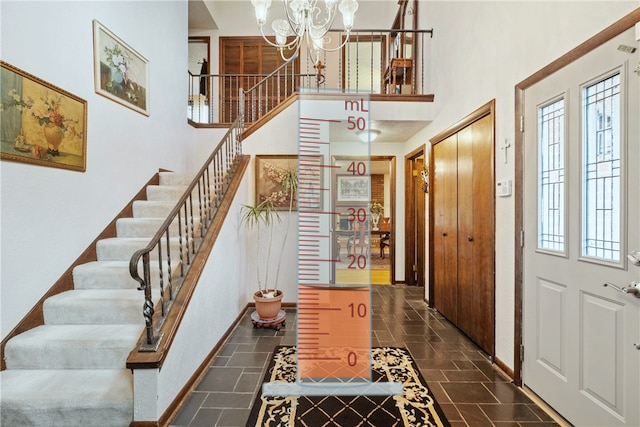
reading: mL 14
